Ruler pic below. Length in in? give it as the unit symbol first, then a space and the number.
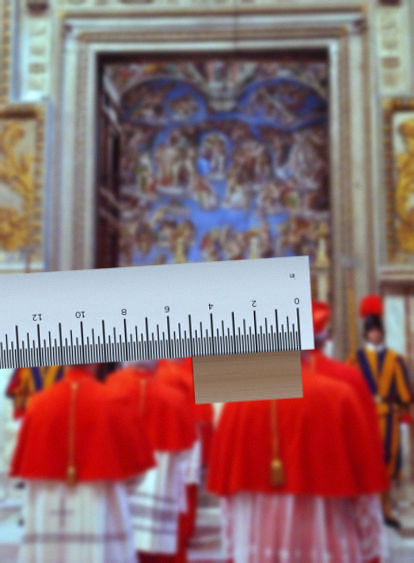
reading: in 5
